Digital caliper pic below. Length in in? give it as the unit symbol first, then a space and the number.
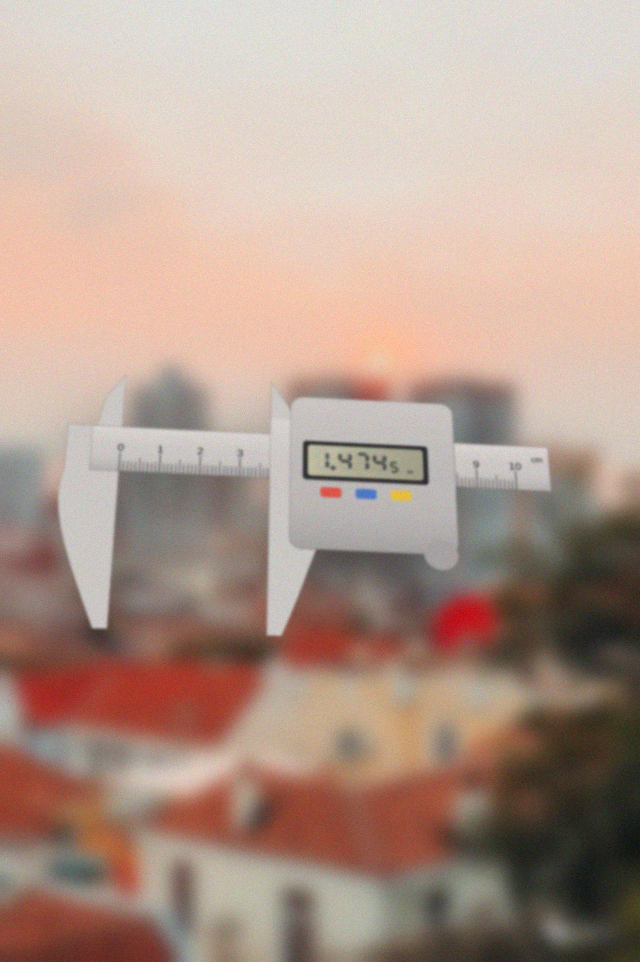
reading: in 1.4745
